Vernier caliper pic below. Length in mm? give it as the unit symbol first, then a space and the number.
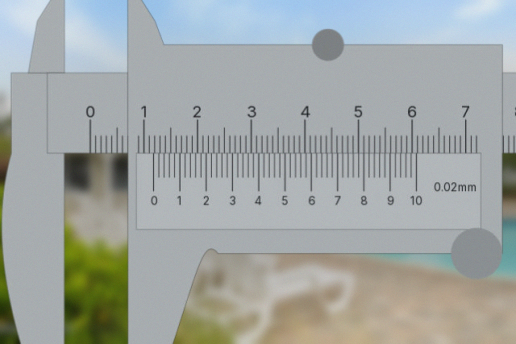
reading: mm 11.8
